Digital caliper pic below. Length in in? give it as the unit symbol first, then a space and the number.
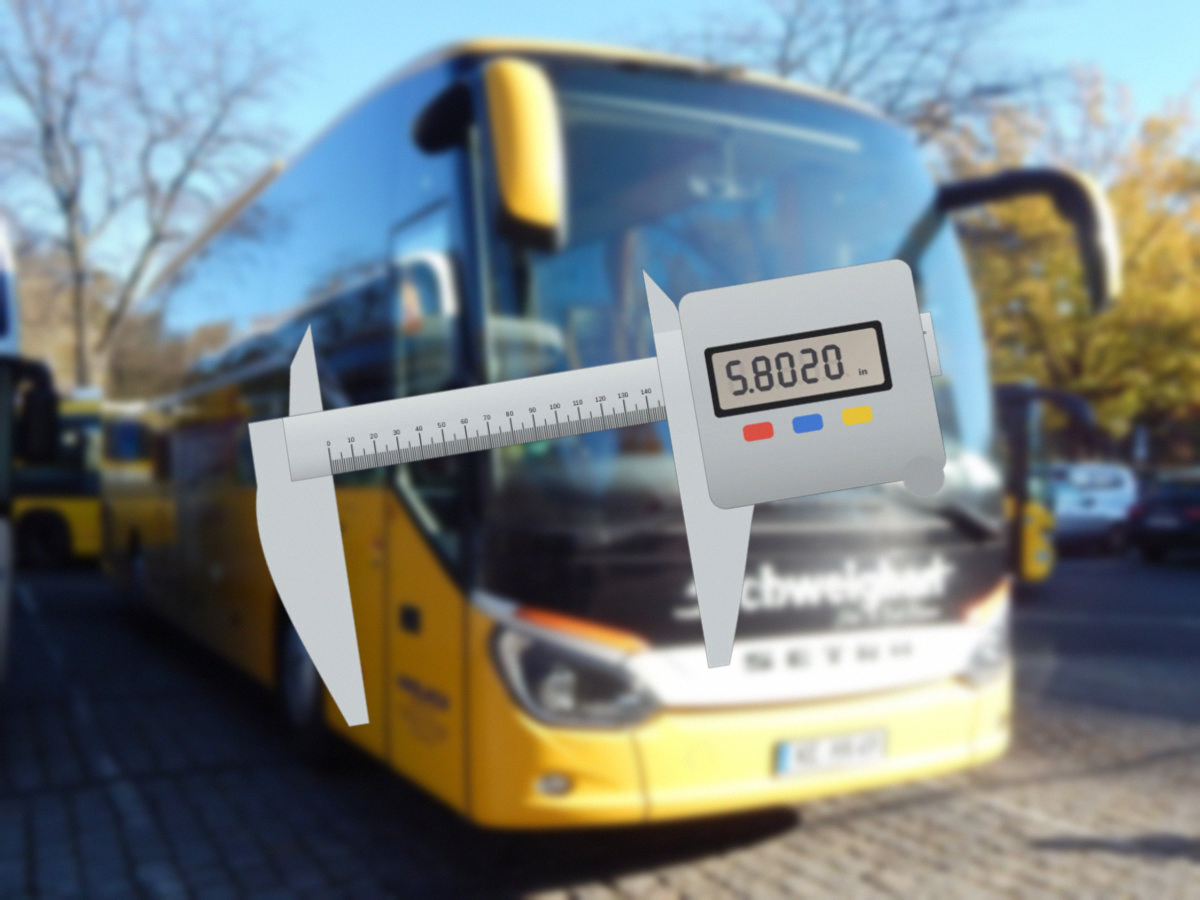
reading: in 5.8020
